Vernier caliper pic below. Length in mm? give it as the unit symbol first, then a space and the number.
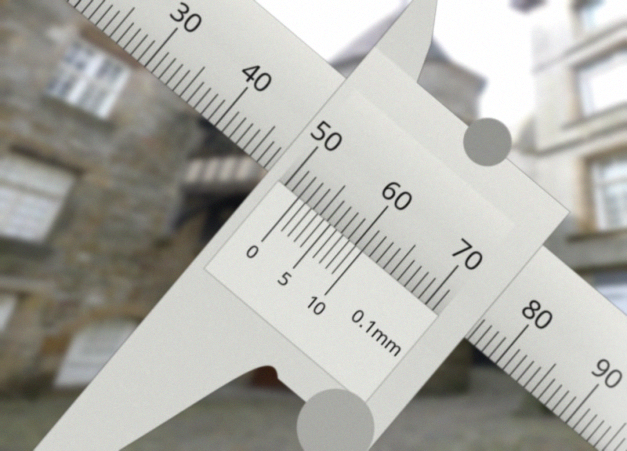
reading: mm 52.0
